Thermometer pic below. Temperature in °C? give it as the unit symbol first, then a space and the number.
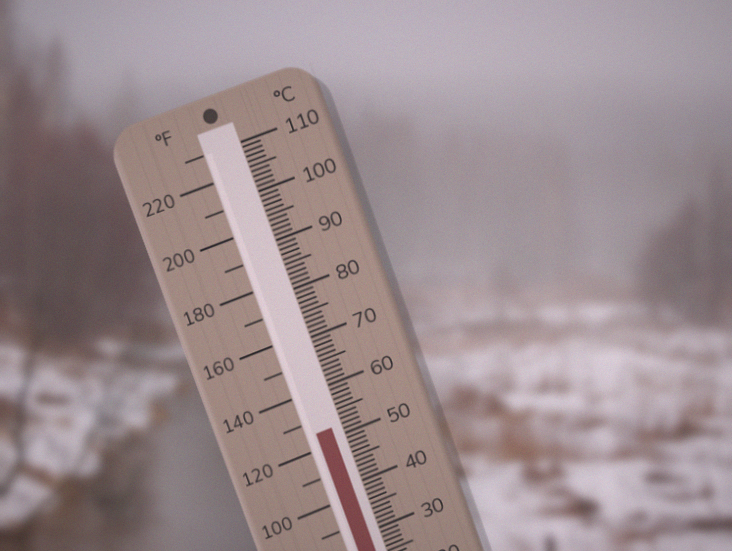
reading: °C 52
